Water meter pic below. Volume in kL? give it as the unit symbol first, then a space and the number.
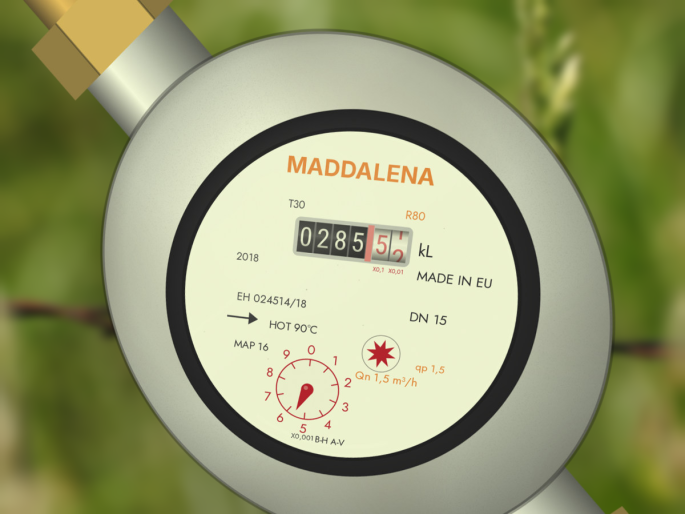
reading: kL 285.515
